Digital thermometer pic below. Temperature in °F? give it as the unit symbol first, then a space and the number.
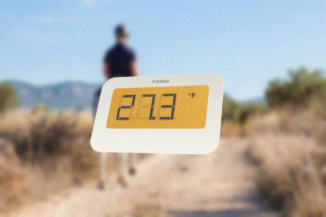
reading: °F 27.3
